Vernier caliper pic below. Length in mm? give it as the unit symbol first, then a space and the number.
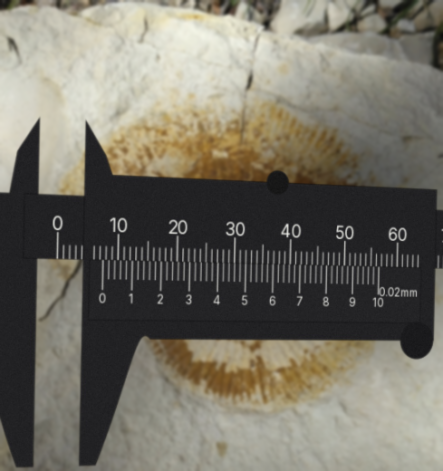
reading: mm 7.5
